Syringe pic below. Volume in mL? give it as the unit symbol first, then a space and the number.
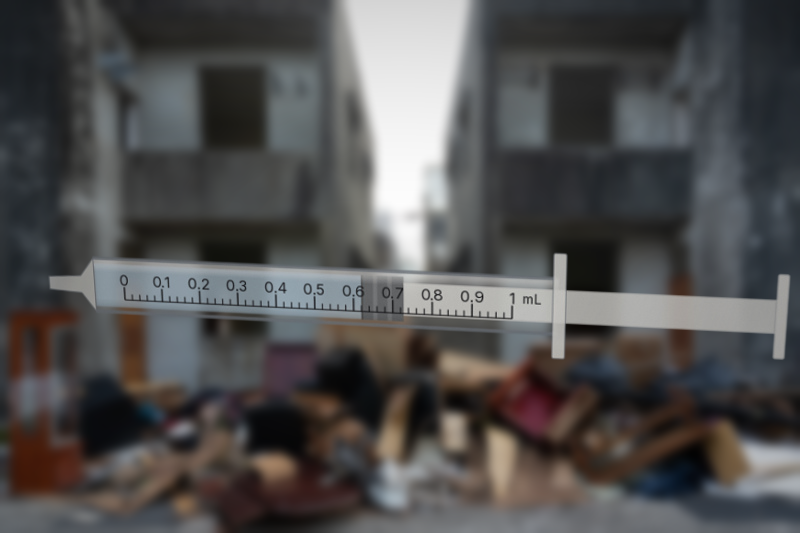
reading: mL 0.62
